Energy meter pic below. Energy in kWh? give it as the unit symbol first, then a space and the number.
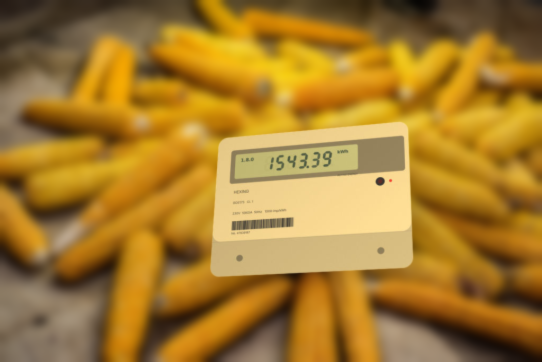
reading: kWh 1543.39
